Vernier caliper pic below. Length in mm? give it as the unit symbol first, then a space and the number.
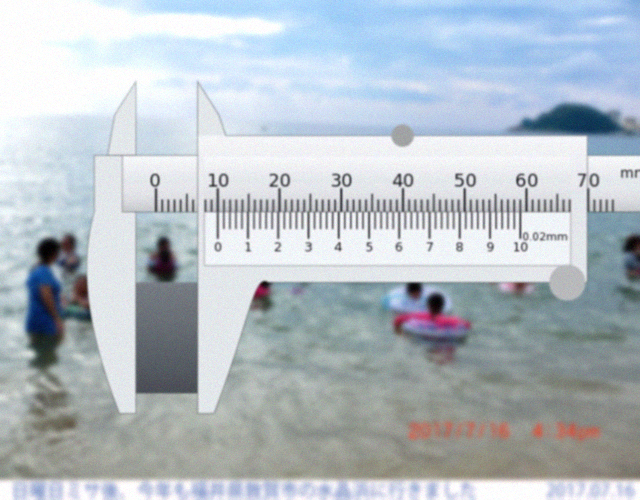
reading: mm 10.0
